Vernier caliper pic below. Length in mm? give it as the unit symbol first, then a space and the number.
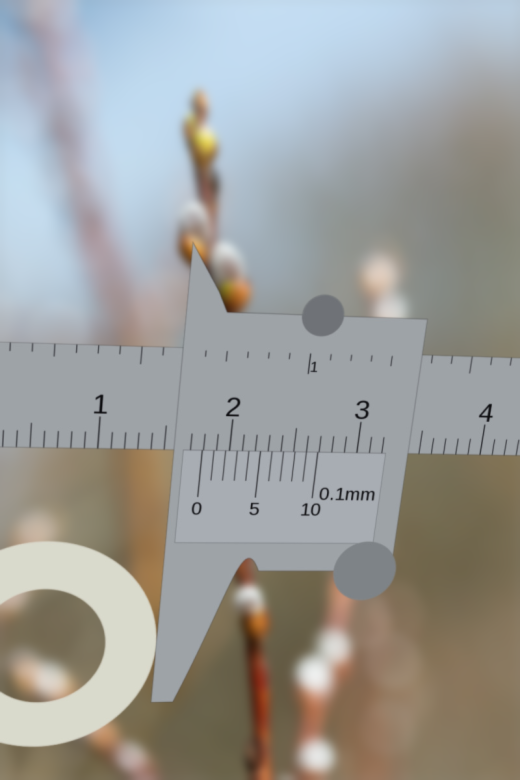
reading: mm 17.9
